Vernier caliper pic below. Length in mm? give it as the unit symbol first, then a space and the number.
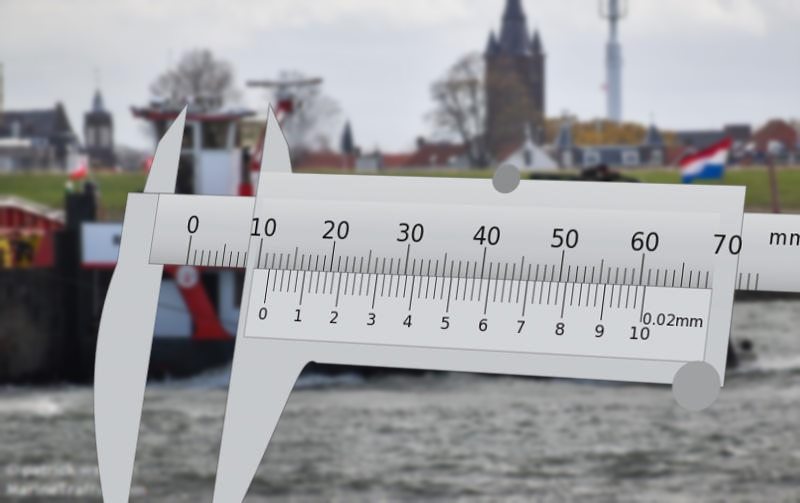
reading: mm 11.6
